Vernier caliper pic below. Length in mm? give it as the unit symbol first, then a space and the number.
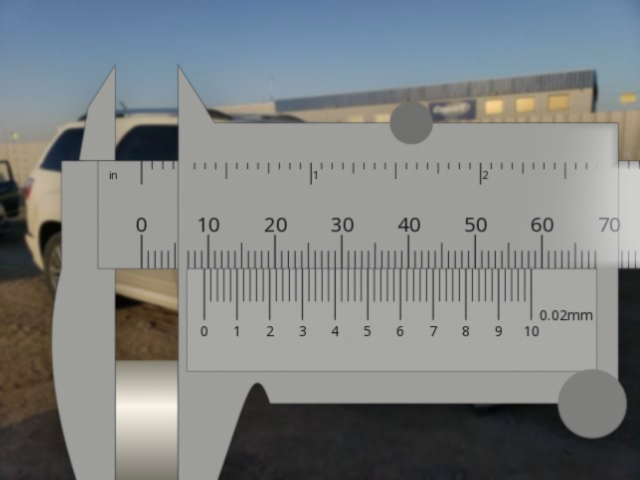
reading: mm 9.4
